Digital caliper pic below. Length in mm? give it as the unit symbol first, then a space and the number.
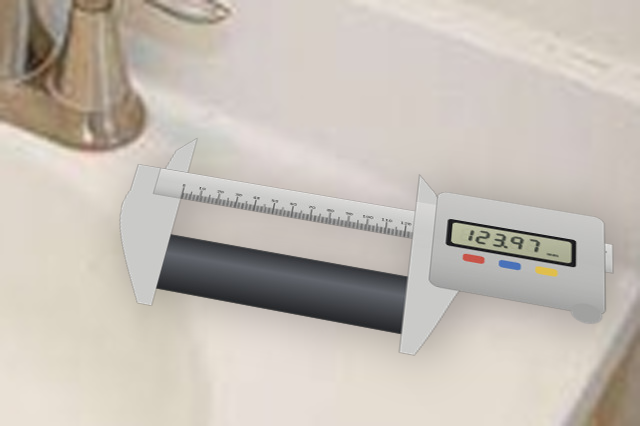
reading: mm 123.97
